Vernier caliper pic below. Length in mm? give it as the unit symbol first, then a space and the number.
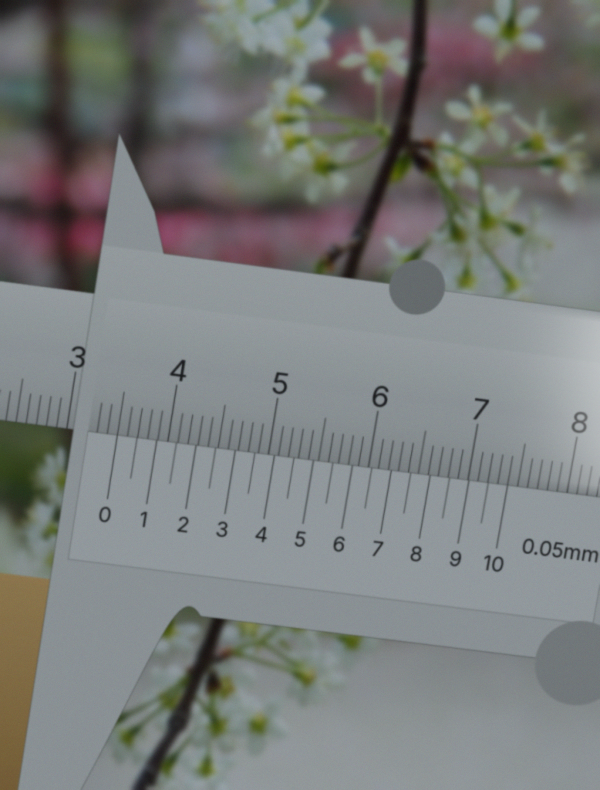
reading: mm 35.0
